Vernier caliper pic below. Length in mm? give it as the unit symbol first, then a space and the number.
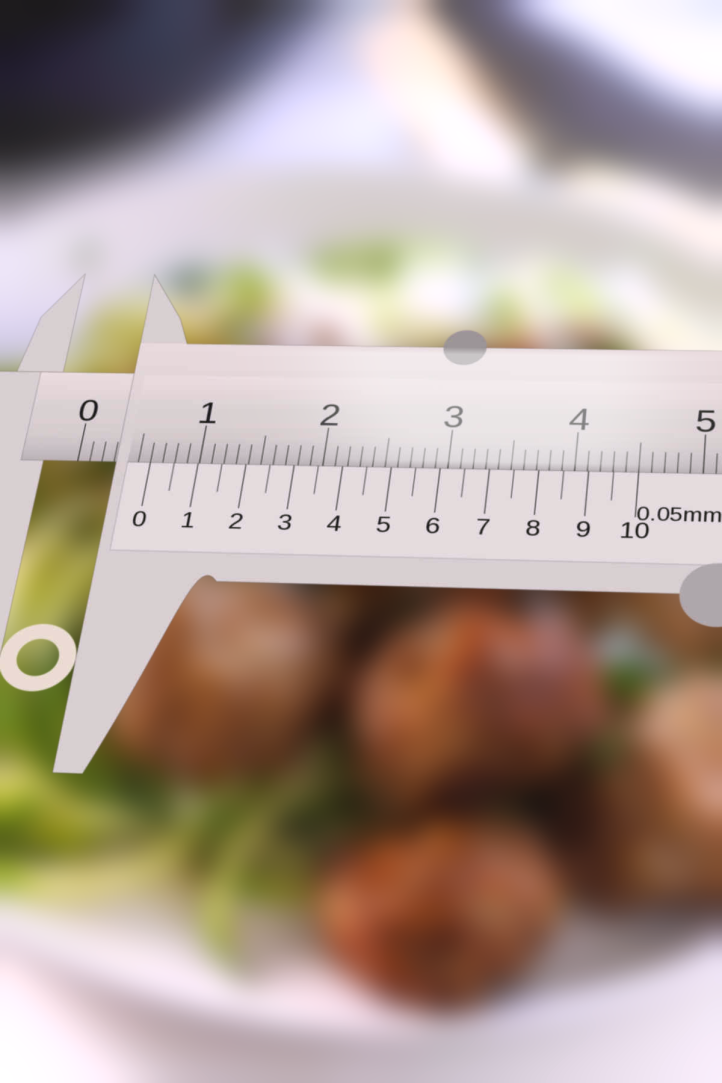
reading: mm 6.0
